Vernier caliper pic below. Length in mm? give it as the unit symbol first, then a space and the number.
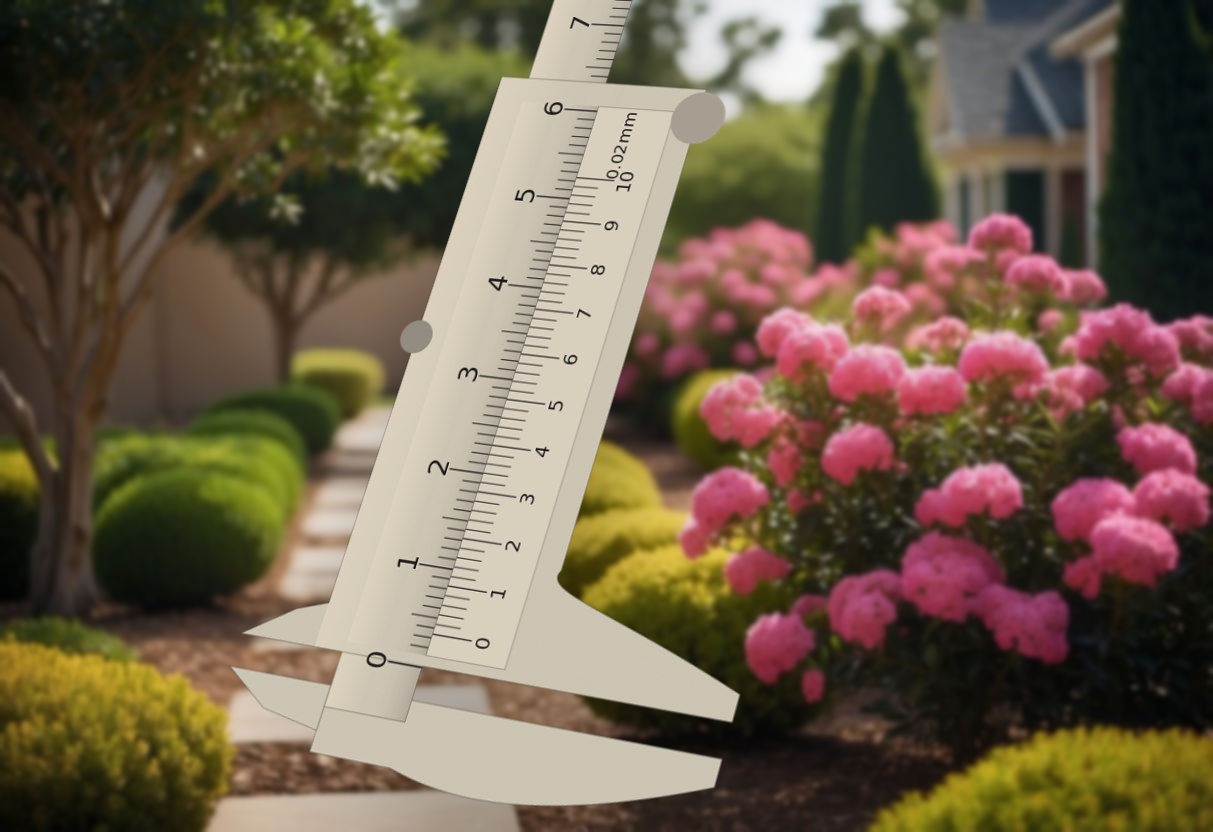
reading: mm 3.4
